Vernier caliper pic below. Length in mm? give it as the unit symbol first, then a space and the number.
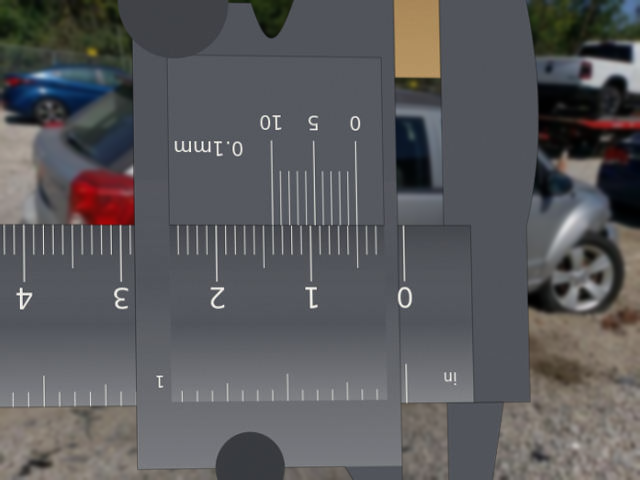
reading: mm 5.0
